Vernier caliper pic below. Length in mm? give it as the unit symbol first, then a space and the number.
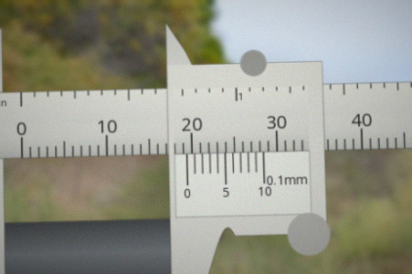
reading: mm 19.4
